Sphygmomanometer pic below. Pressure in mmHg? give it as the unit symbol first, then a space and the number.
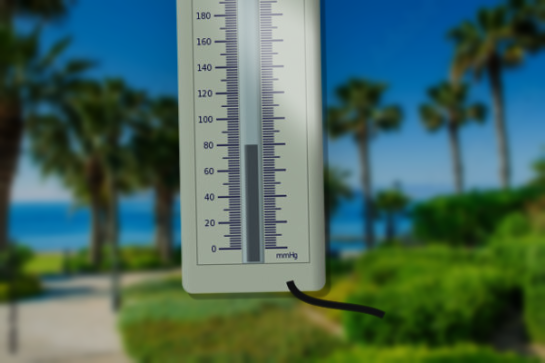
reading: mmHg 80
